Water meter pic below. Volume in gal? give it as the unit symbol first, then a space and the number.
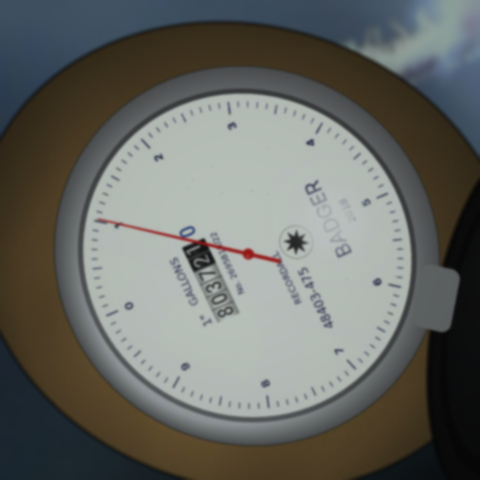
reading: gal 8037211.0
